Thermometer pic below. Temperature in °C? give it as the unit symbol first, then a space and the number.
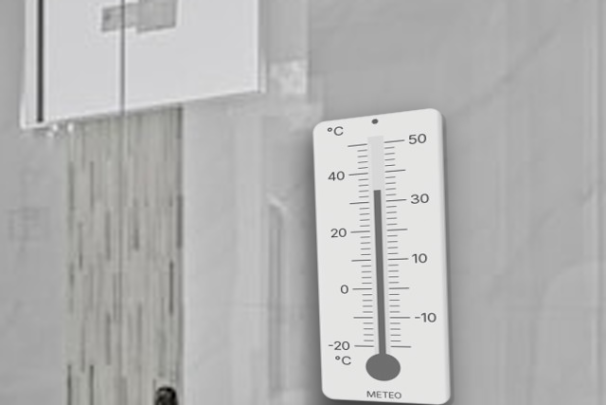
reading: °C 34
